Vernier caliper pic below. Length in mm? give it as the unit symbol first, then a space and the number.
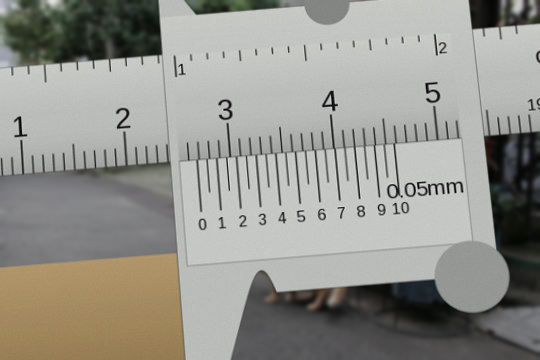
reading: mm 26.8
